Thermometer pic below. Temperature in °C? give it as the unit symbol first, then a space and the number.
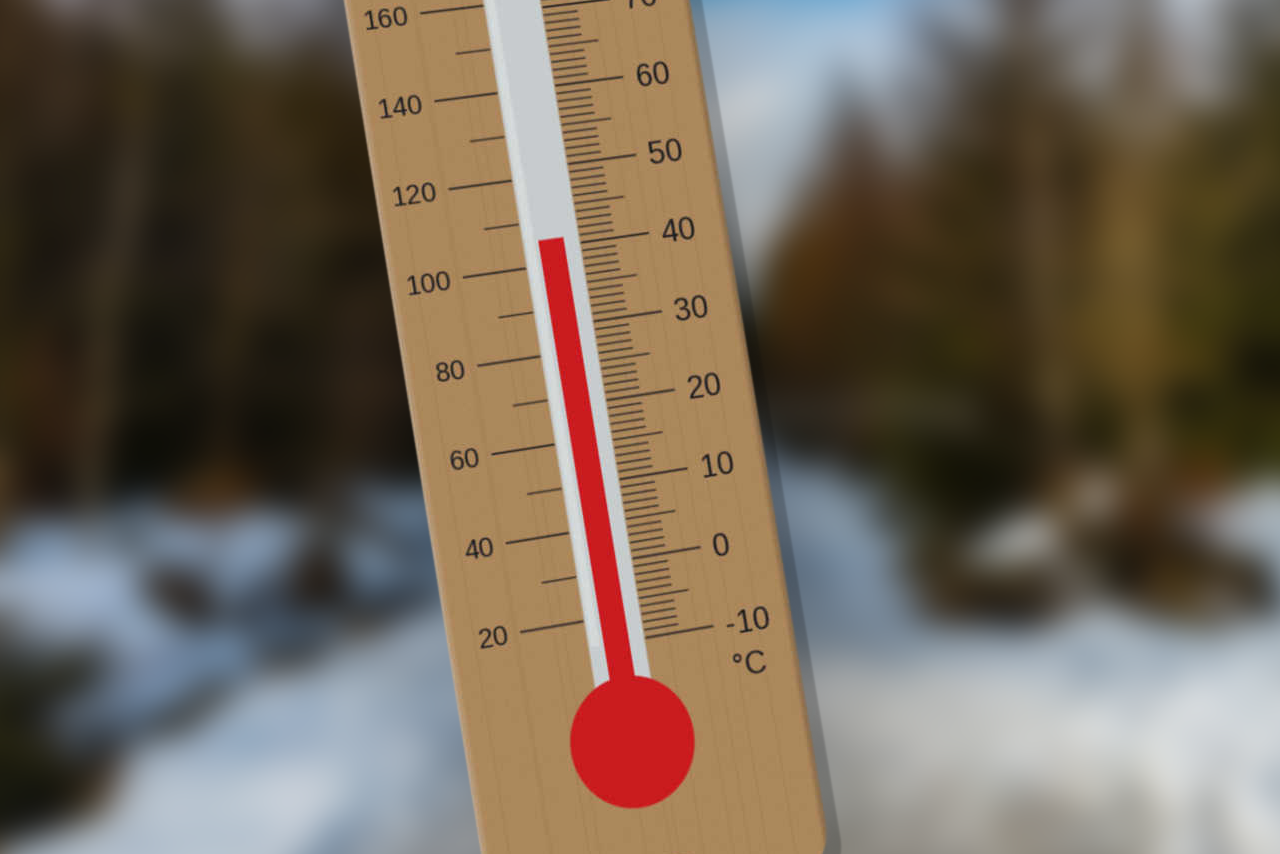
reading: °C 41
